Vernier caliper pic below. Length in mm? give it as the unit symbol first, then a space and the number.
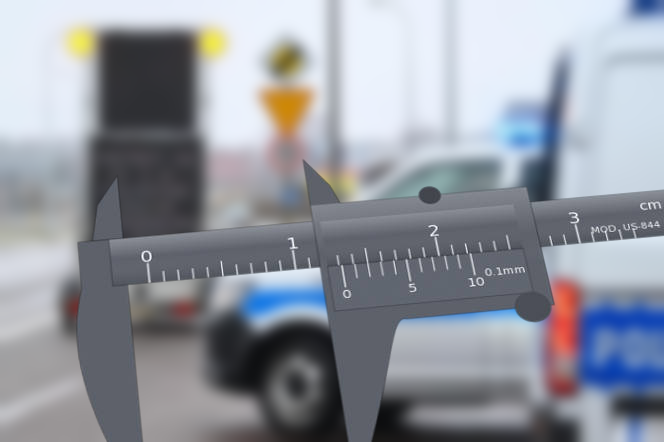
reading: mm 13.2
